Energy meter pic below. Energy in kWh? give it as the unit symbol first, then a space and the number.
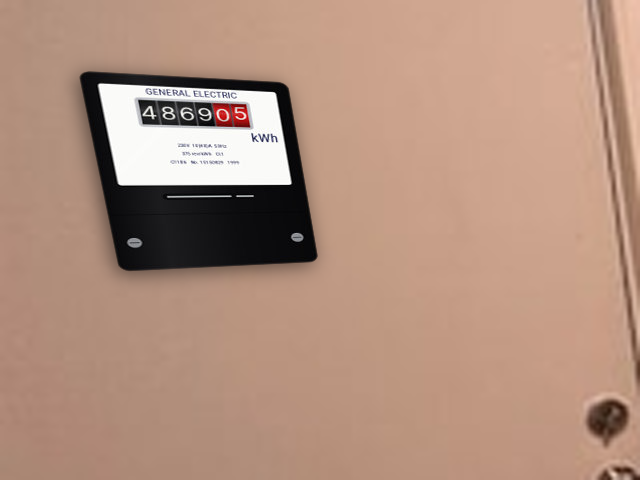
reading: kWh 4869.05
